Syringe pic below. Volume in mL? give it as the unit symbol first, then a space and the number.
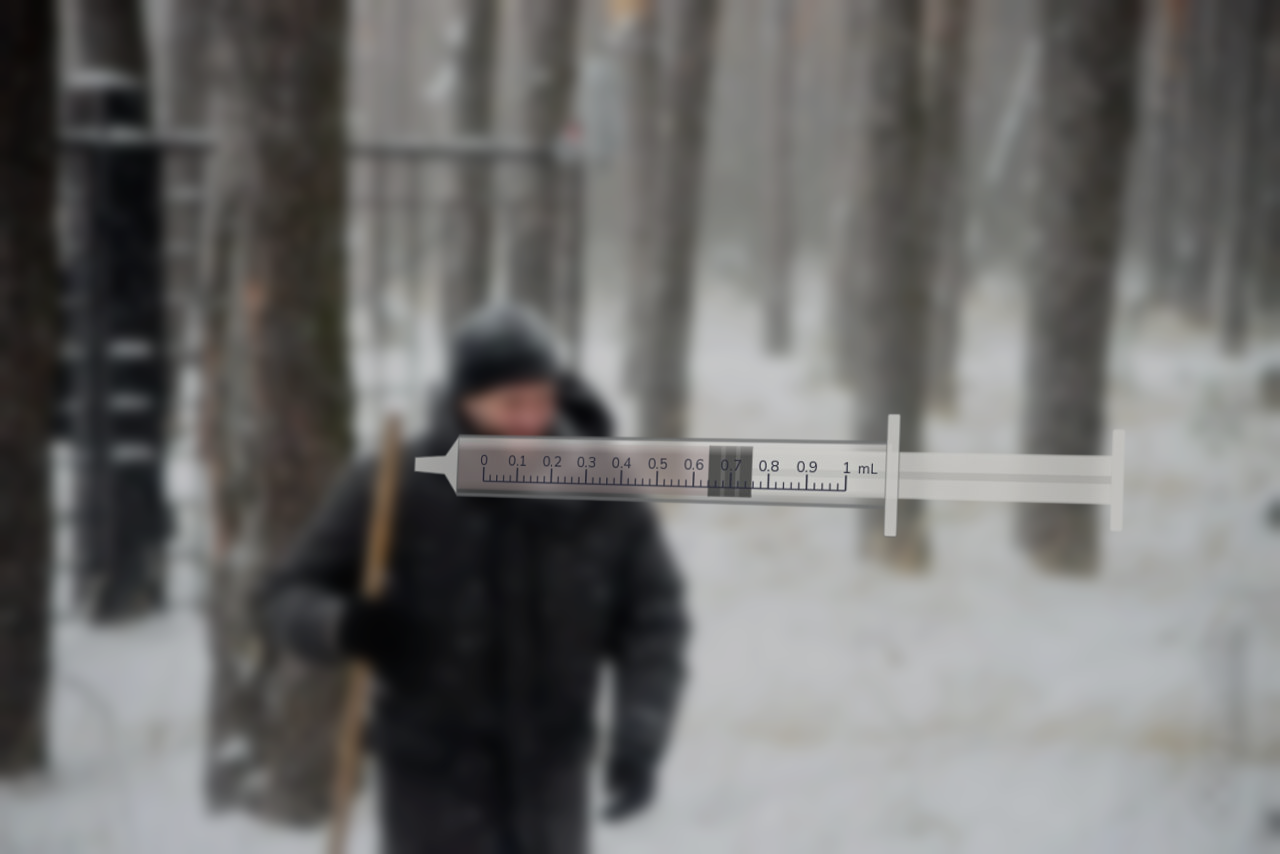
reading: mL 0.64
